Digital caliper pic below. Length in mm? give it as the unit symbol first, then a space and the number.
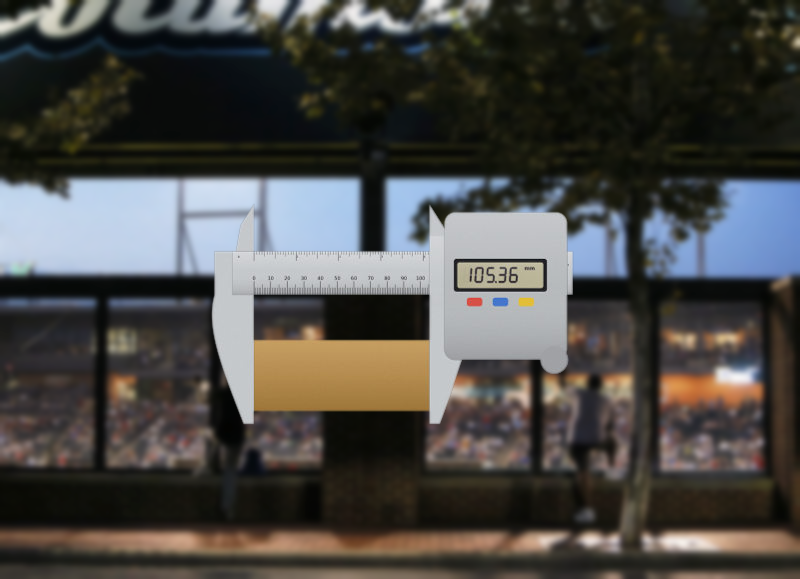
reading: mm 105.36
